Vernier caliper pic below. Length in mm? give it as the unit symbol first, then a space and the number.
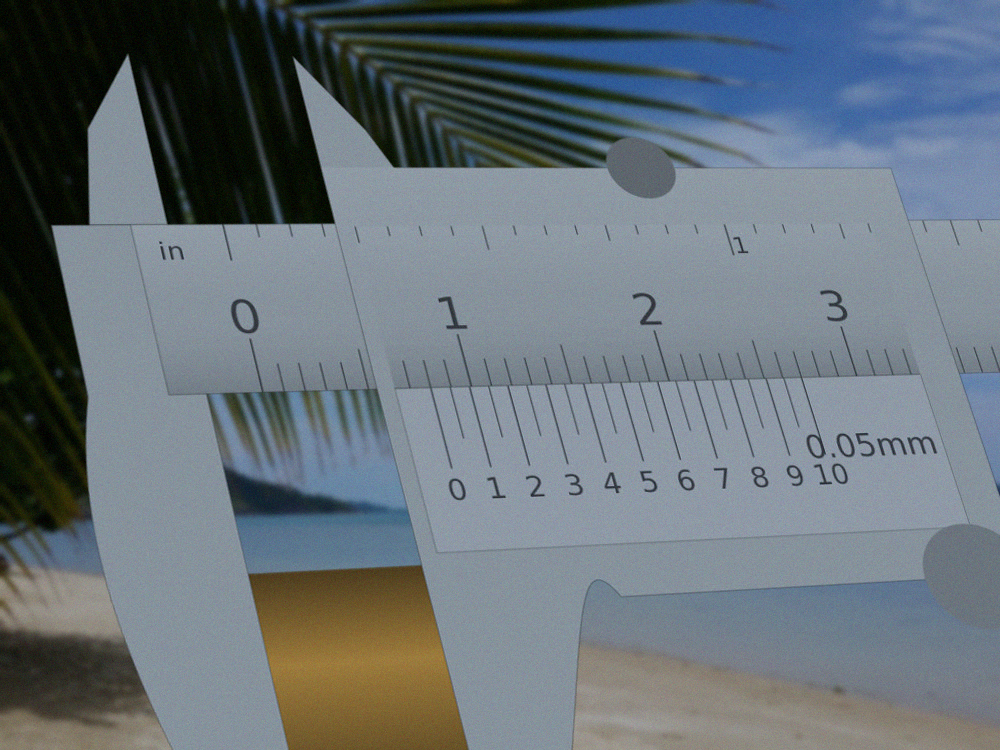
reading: mm 8.0
